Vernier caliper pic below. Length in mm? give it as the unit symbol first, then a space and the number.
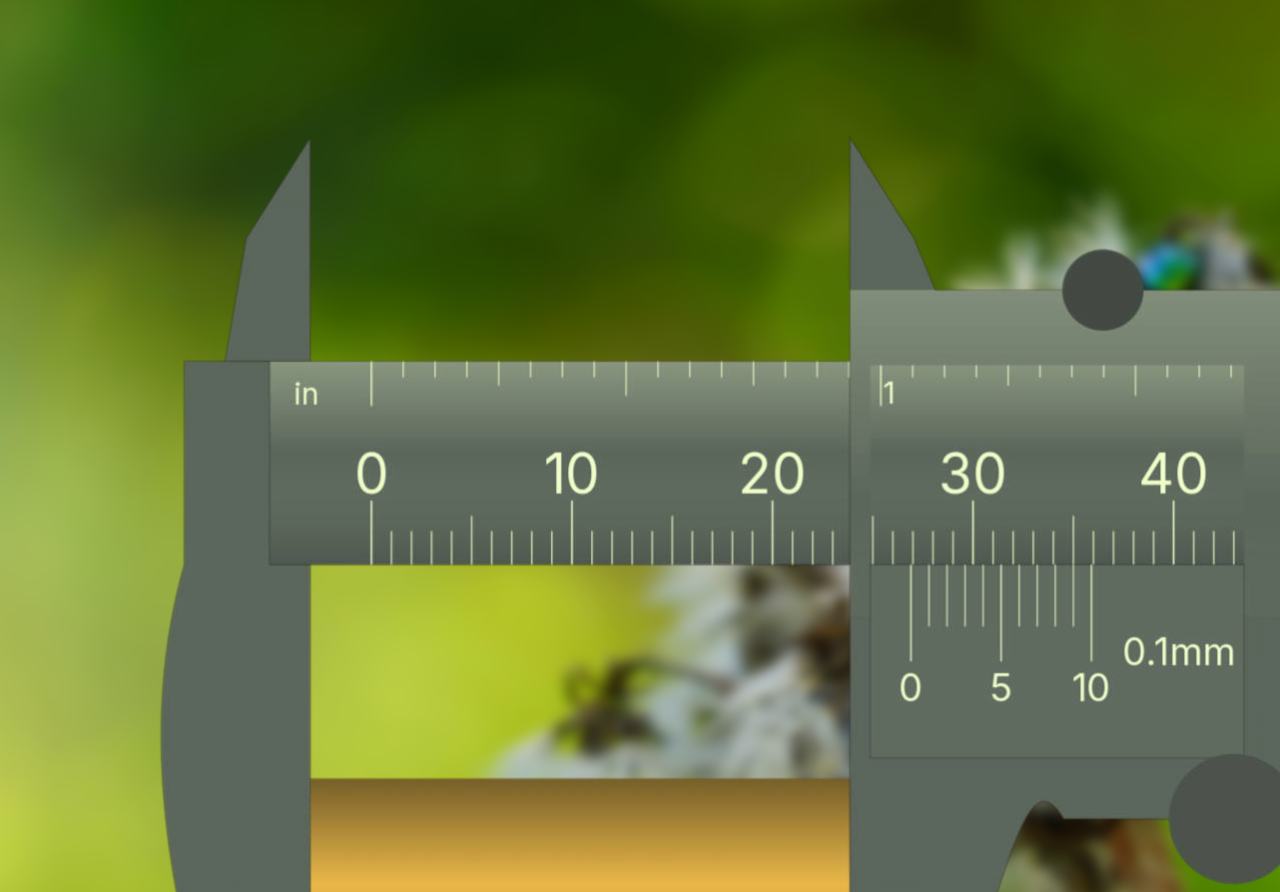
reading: mm 26.9
